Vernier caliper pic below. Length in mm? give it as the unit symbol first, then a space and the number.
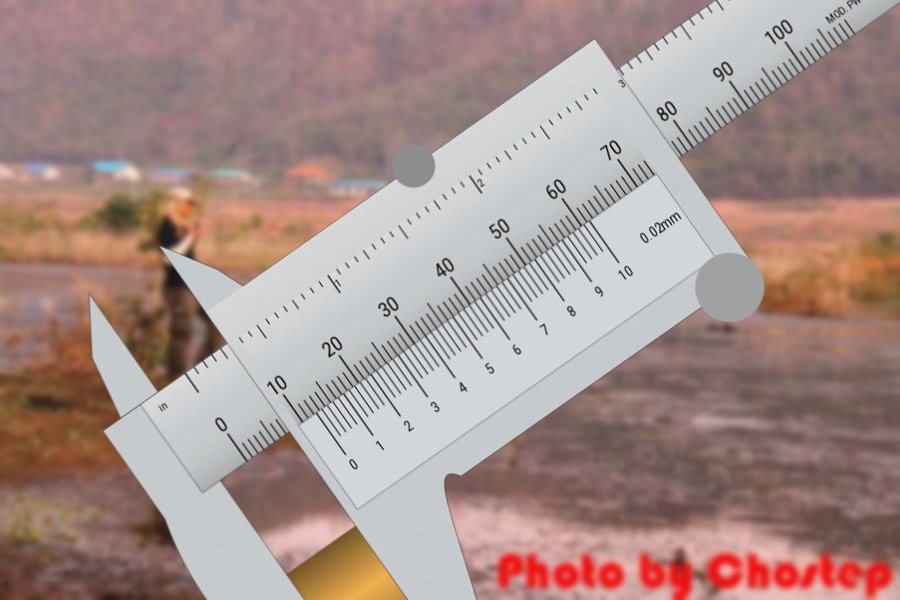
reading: mm 12.4
